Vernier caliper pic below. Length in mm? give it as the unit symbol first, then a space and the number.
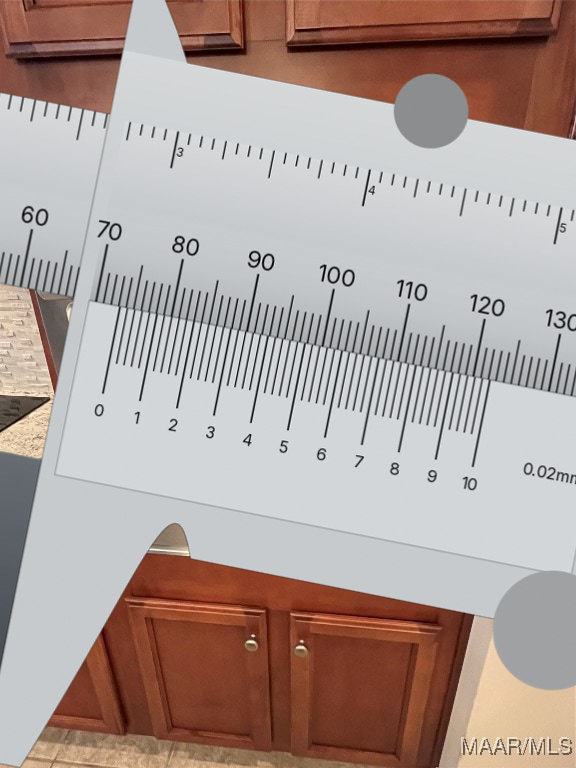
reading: mm 73.2
